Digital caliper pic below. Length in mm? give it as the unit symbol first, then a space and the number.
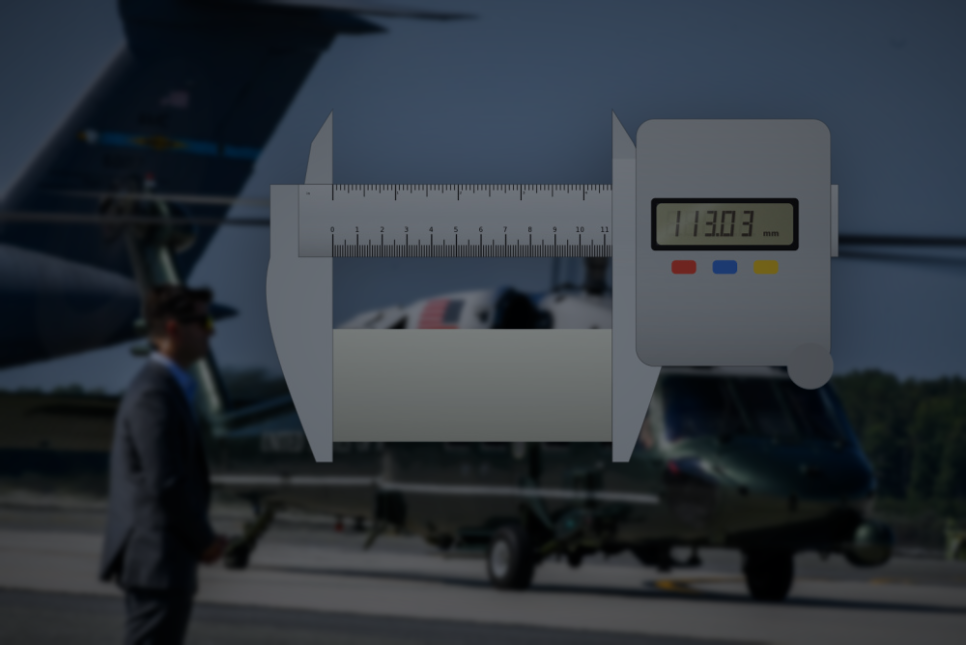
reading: mm 113.03
